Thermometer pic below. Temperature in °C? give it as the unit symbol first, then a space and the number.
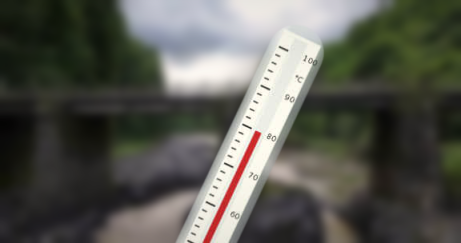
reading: °C 80
